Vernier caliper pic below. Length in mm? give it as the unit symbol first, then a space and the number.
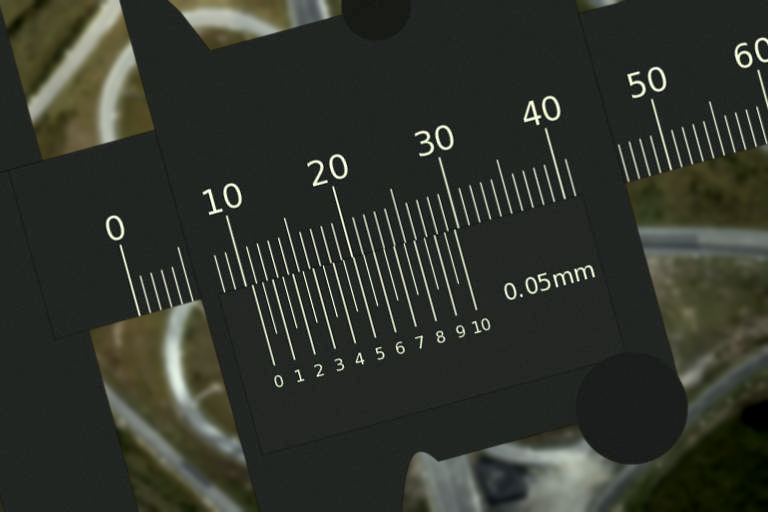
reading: mm 10.6
